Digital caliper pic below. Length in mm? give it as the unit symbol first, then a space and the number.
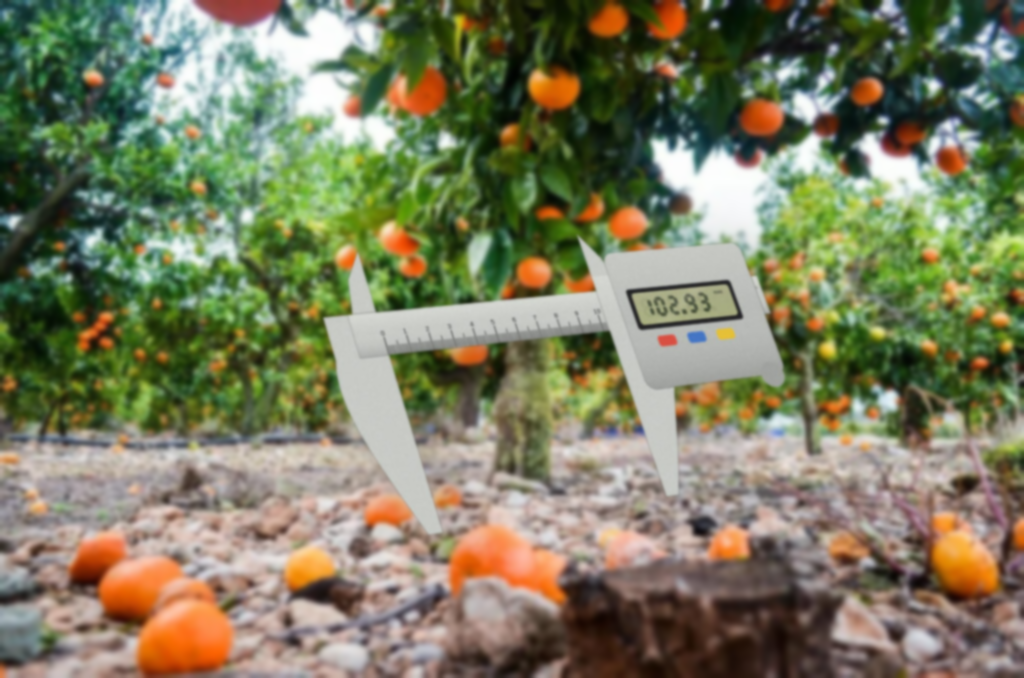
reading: mm 102.93
